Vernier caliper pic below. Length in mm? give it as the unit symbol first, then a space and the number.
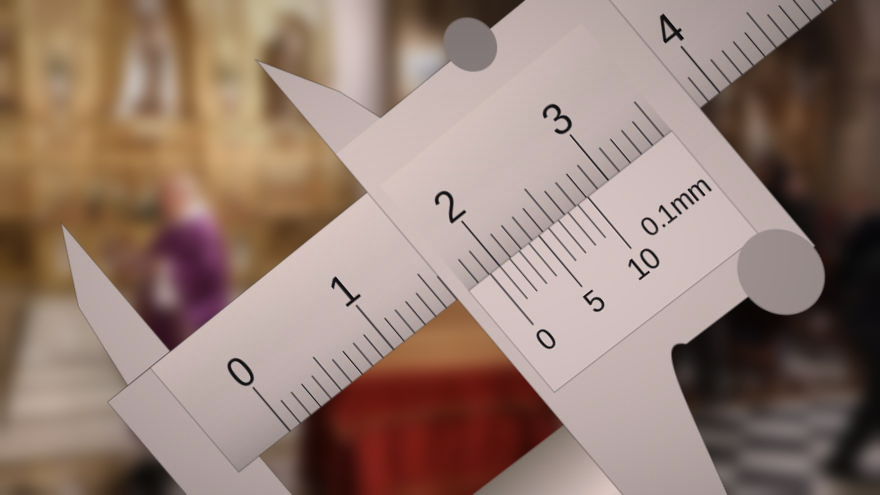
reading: mm 19.1
